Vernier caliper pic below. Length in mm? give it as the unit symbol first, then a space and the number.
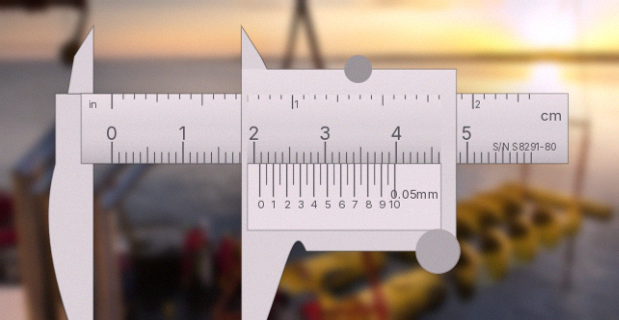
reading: mm 20.8
